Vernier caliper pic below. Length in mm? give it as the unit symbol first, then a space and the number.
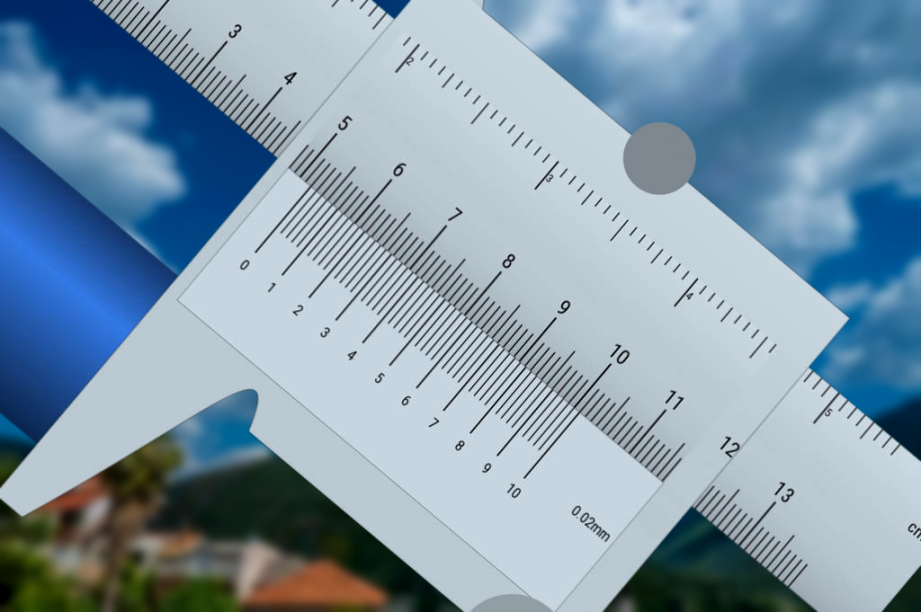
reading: mm 52.0
